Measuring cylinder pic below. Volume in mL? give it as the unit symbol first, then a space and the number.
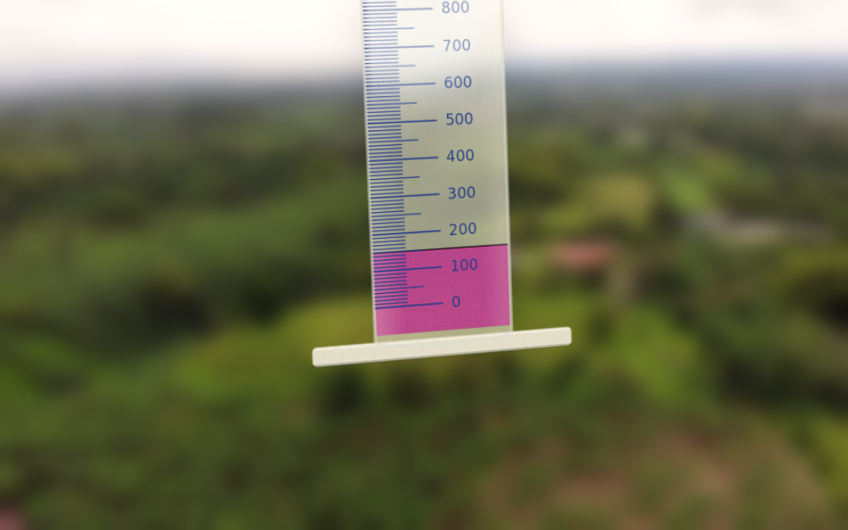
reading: mL 150
